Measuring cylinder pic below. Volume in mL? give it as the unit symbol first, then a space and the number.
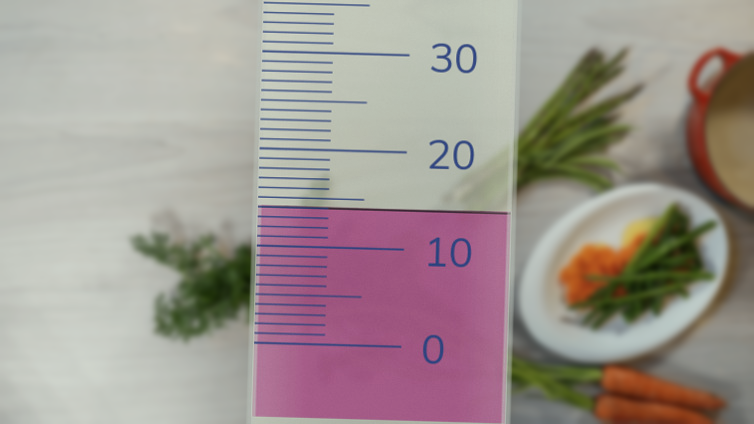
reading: mL 14
